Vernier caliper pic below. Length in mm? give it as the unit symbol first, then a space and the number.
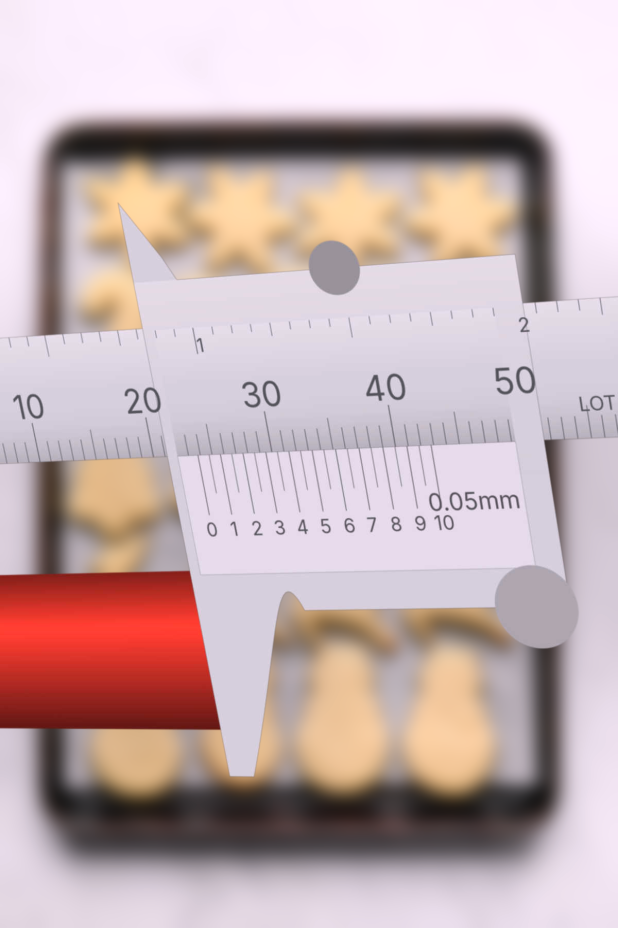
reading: mm 23.8
